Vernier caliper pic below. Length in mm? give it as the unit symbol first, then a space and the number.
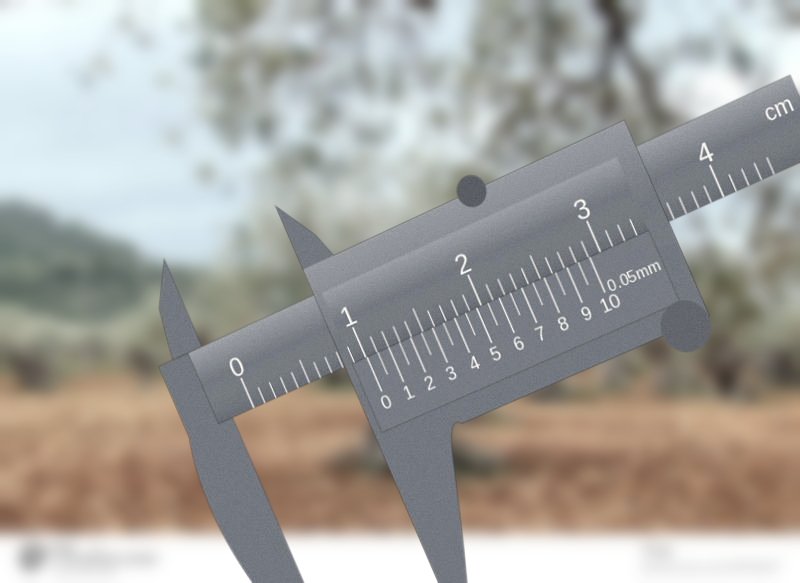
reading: mm 10.1
